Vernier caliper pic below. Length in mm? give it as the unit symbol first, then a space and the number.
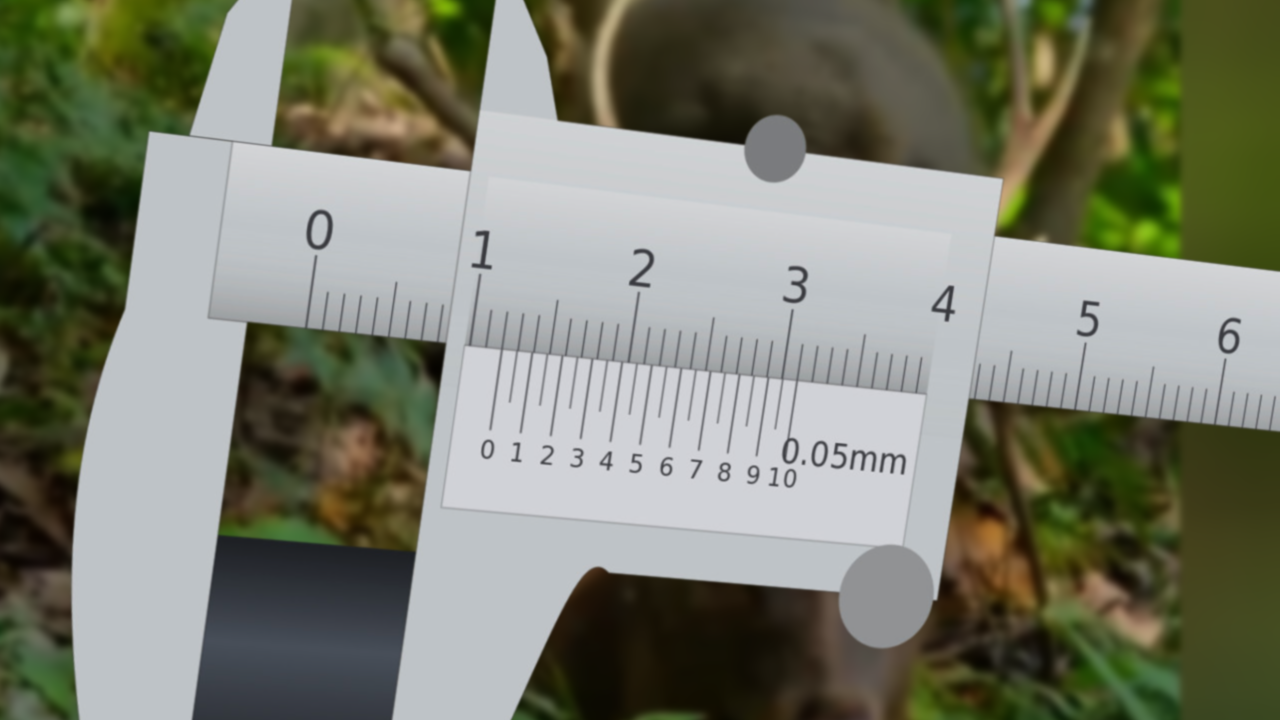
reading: mm 12.0
